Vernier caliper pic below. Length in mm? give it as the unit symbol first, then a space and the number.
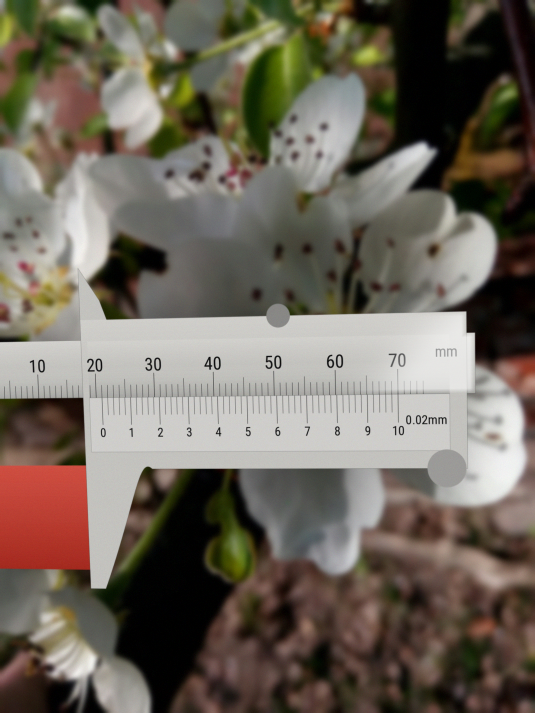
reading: mm 21.0
